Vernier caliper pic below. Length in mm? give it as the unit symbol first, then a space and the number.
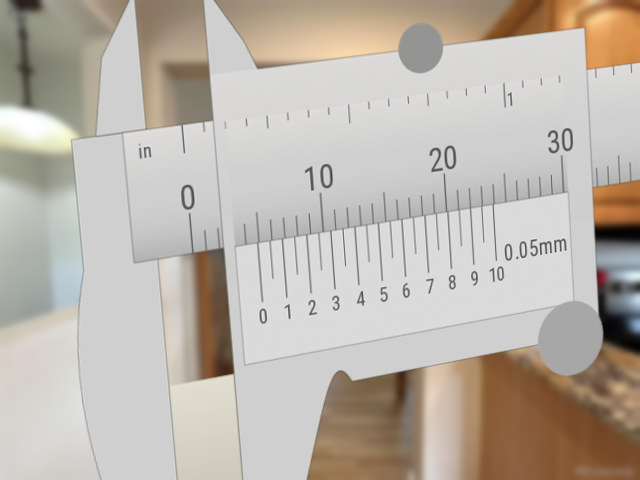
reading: mm 4.9
